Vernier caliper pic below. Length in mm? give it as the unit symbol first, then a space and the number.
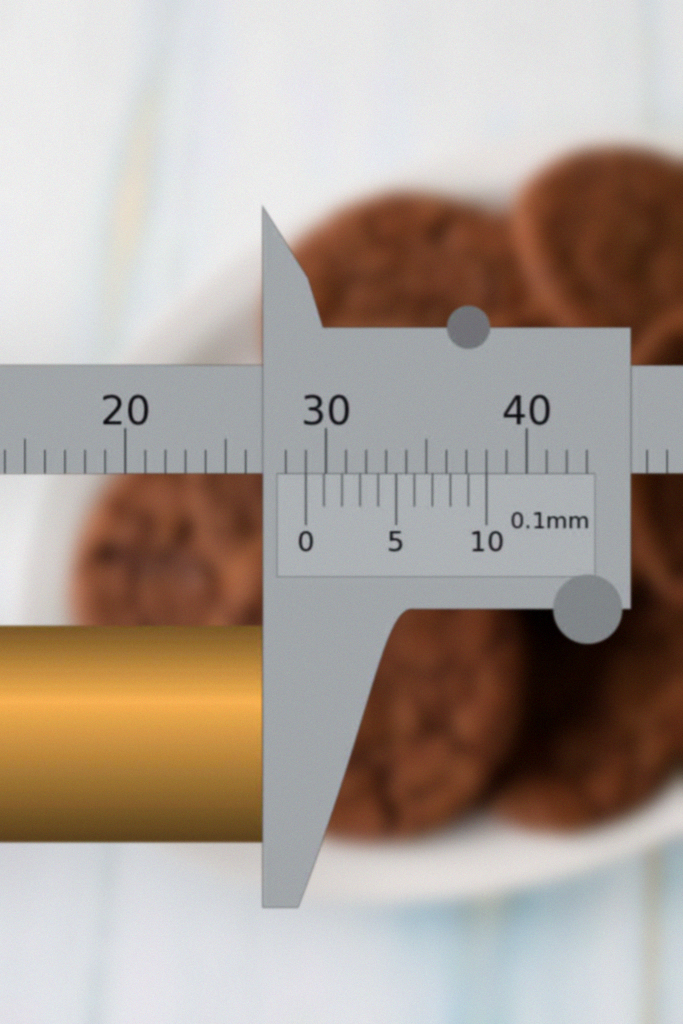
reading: mm 29.0
